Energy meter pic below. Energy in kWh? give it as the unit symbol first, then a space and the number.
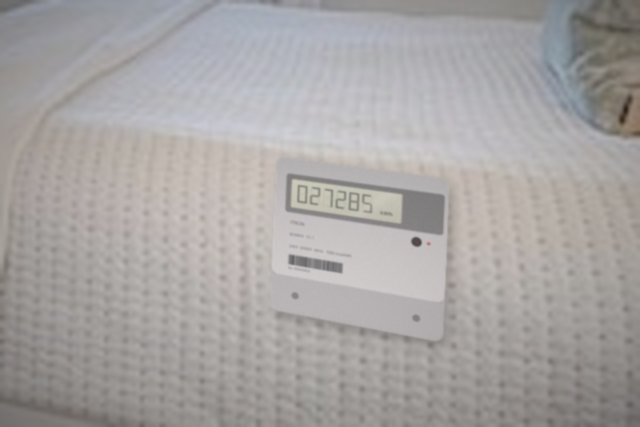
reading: kWh 27285
